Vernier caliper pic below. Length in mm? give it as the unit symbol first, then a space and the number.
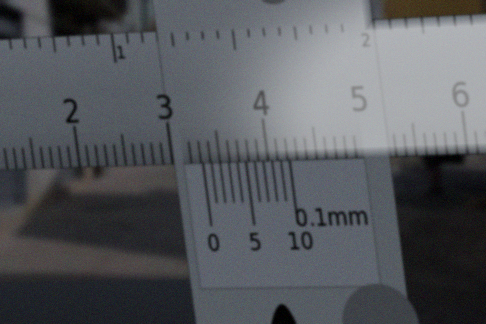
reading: mm 33.2
